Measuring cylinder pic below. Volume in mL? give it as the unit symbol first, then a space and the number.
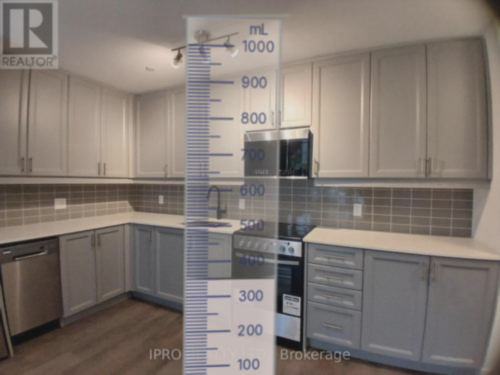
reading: mL 350
